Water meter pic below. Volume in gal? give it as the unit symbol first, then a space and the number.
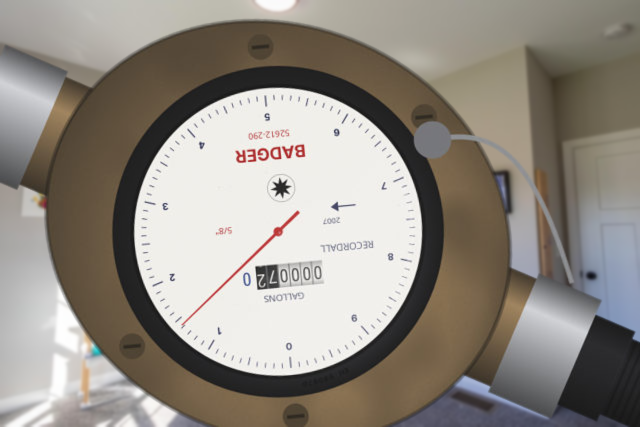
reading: gal 721.4
